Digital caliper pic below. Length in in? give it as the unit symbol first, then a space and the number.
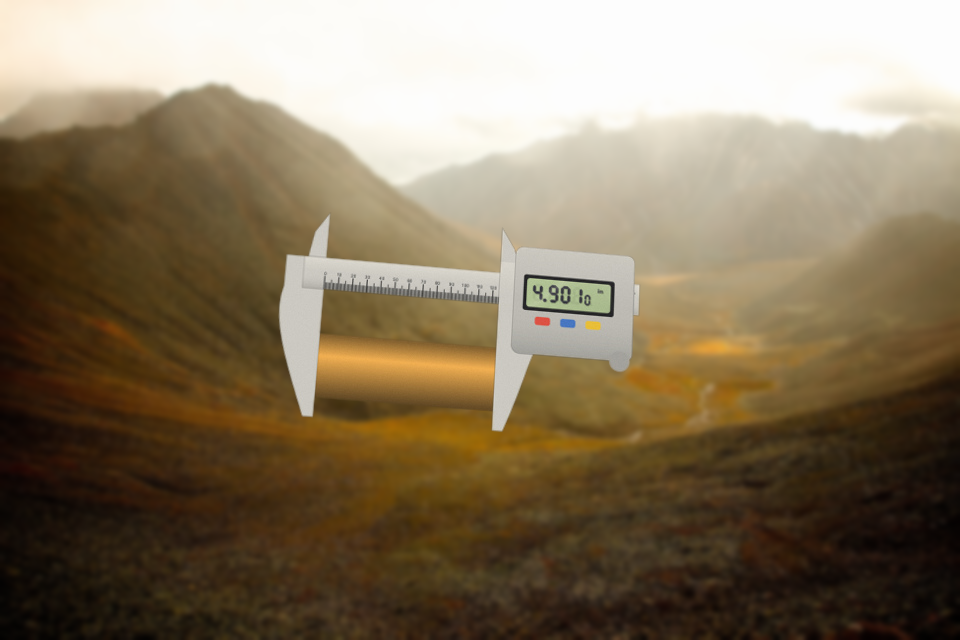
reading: in 4.9010
